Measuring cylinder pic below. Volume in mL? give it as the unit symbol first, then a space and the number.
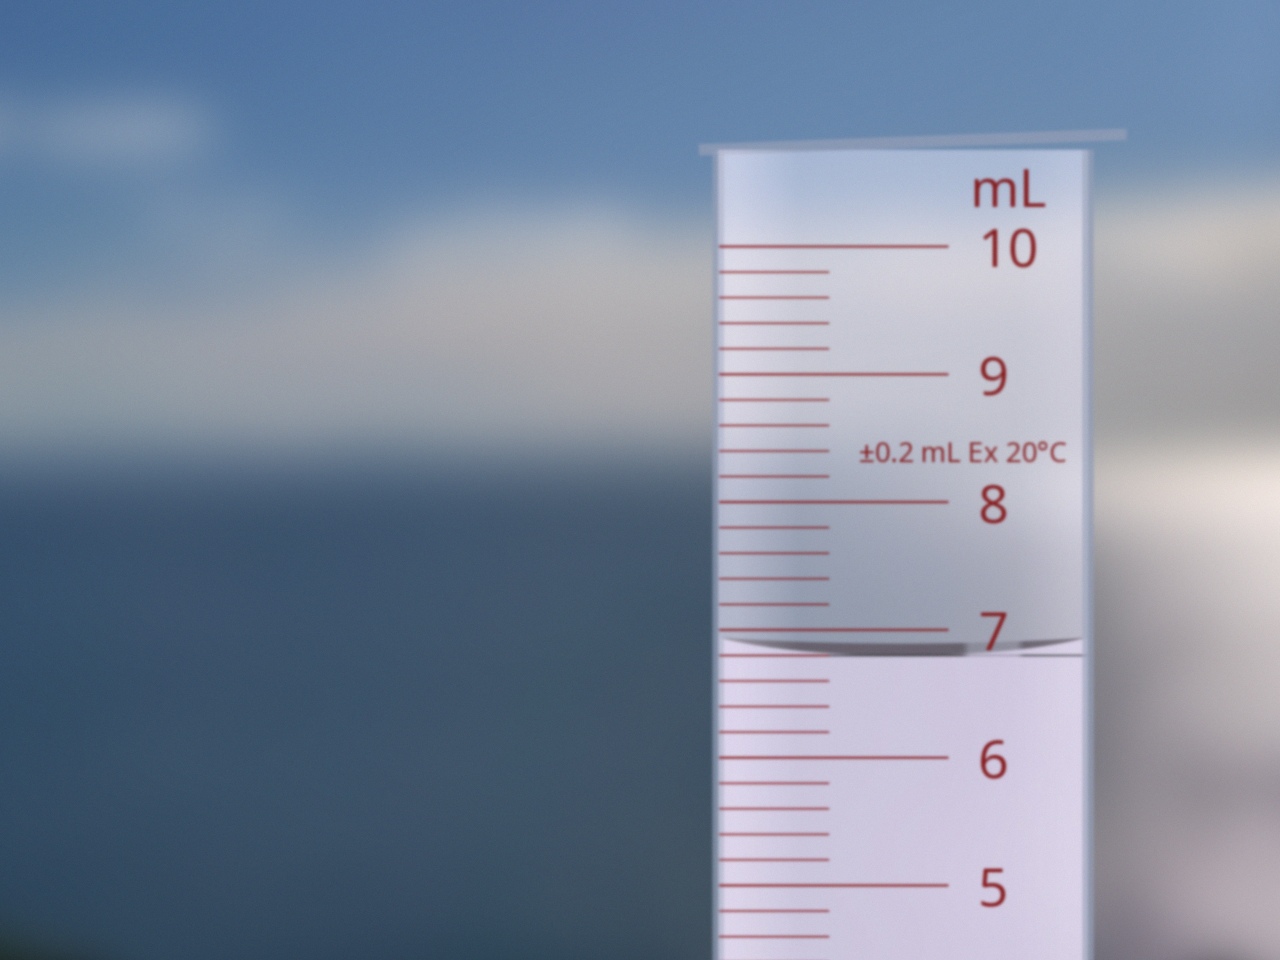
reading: mL 6.8
